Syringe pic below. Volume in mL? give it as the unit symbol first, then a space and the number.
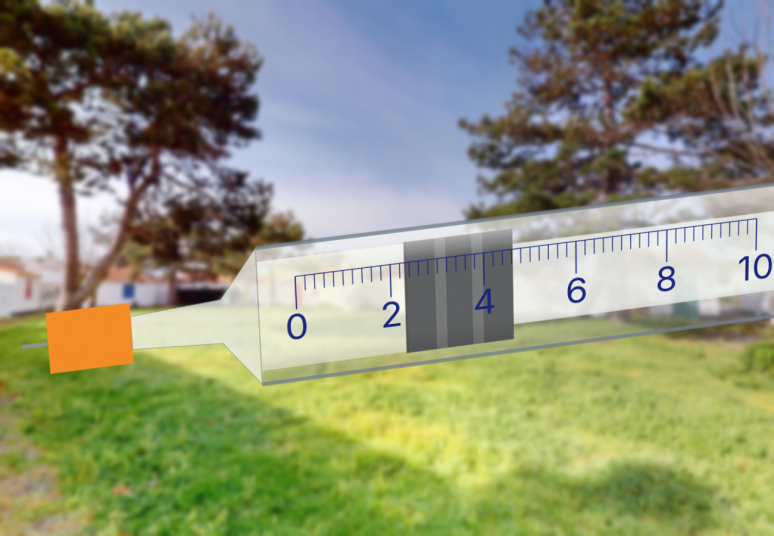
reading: mL 2.3
